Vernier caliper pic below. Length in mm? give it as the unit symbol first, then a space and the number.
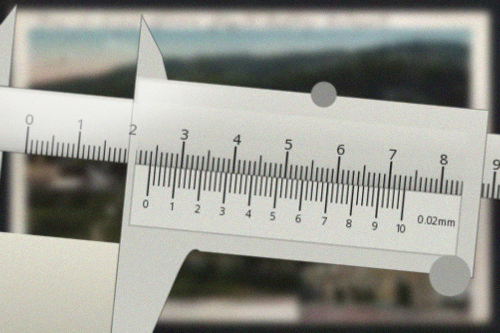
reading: mm 24.0
